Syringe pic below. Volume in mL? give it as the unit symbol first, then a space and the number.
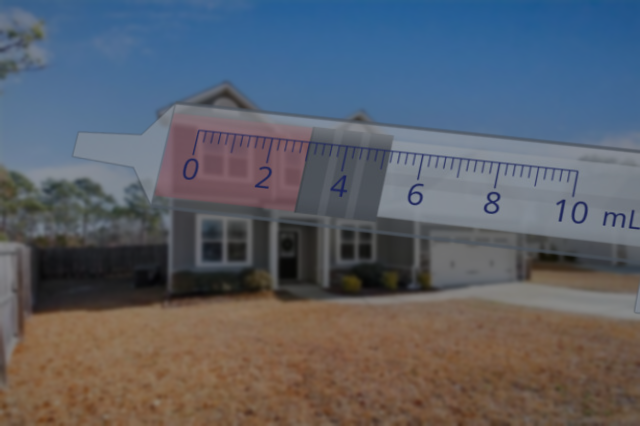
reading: mL 3
